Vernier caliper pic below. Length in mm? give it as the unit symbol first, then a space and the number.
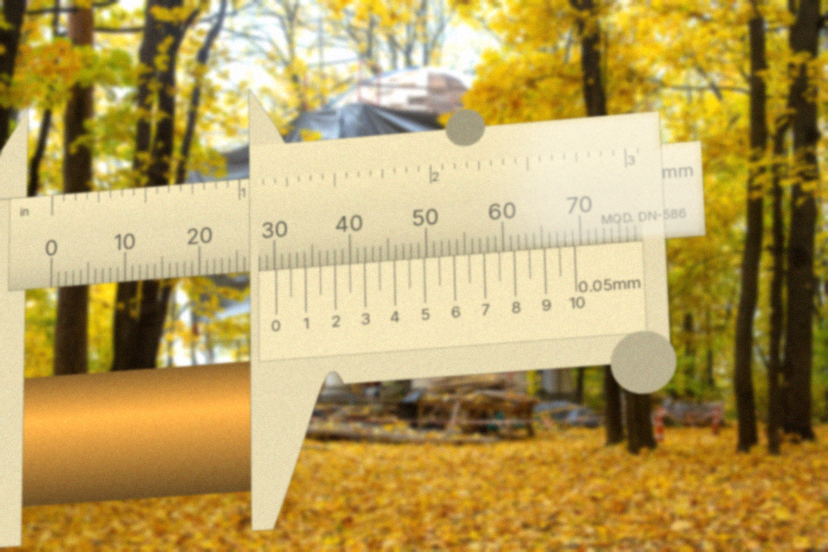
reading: mm 30.2
